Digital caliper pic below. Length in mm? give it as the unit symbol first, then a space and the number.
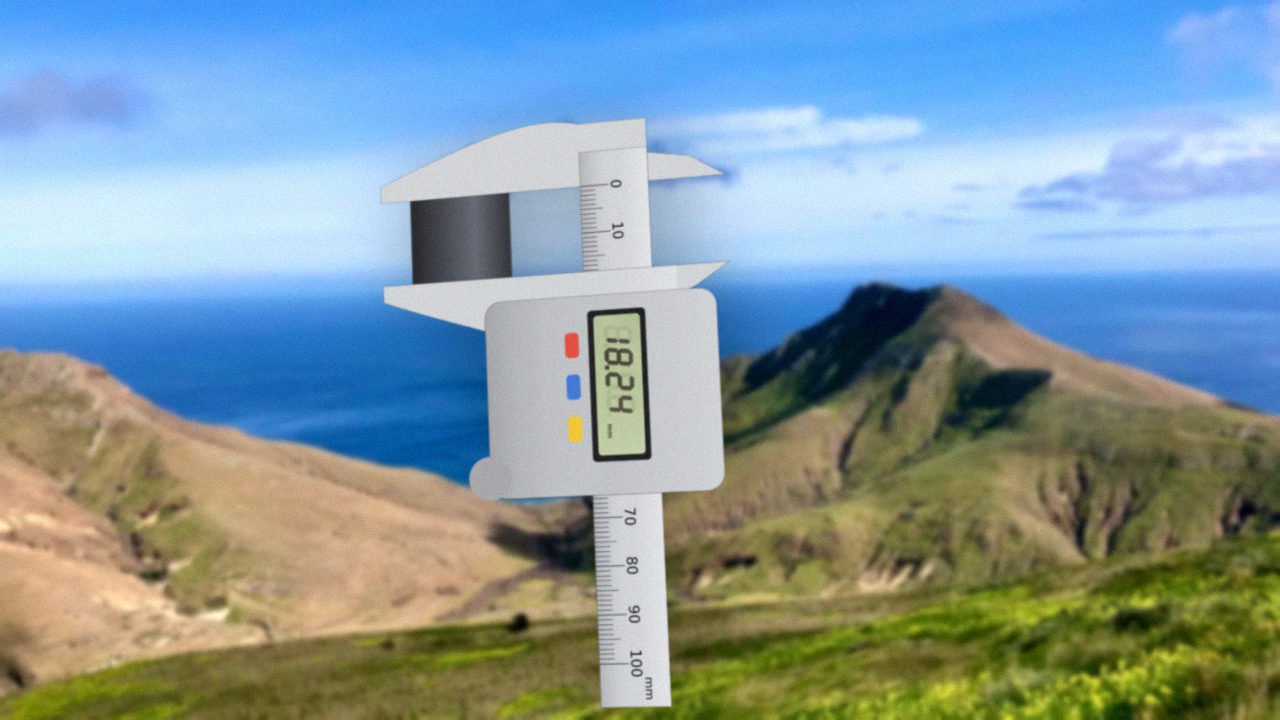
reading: mm 18.24
